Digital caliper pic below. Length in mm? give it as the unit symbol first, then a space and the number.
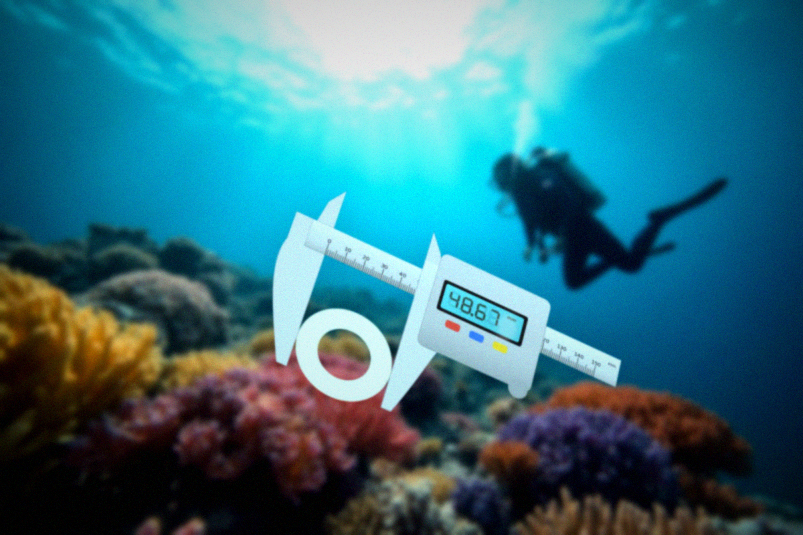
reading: mm 48.67
